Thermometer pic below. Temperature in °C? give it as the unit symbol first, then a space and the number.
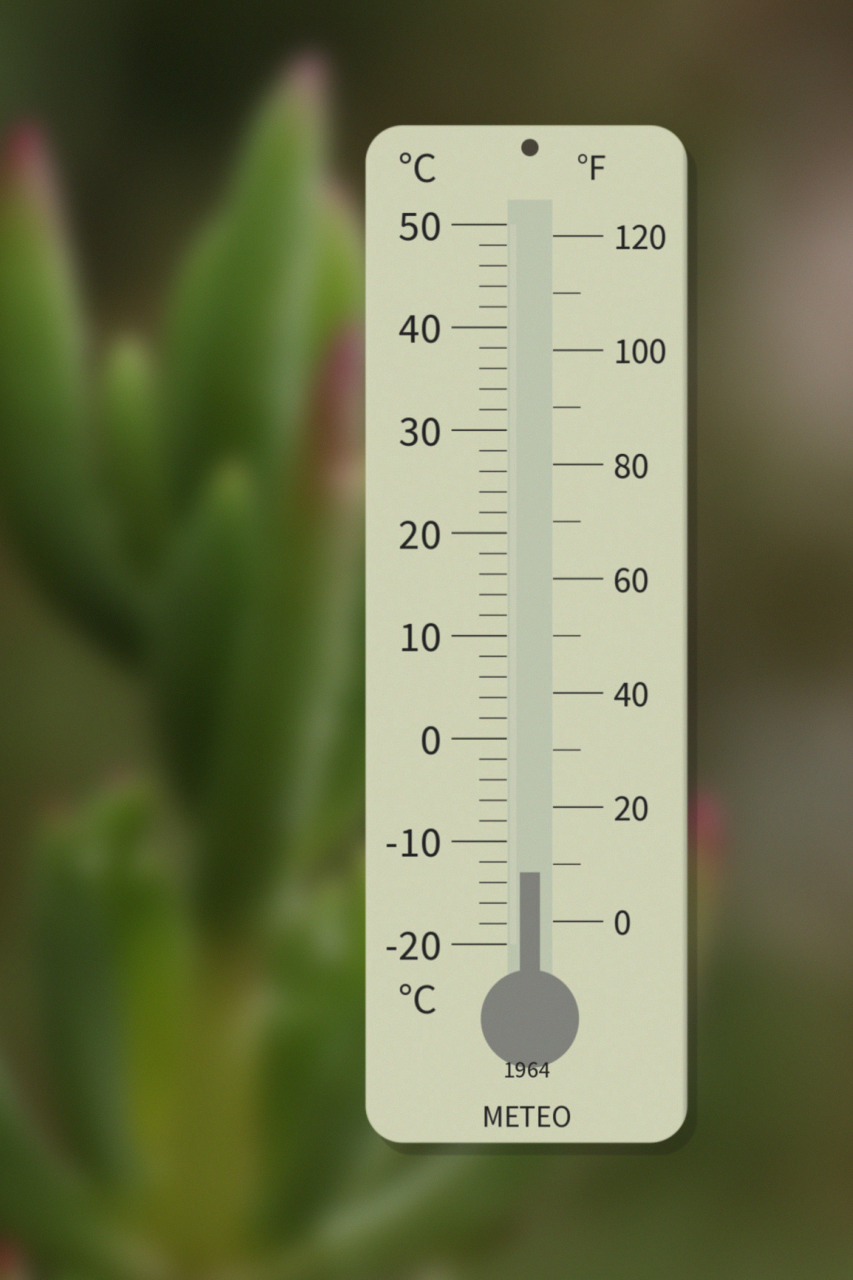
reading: °C -13
